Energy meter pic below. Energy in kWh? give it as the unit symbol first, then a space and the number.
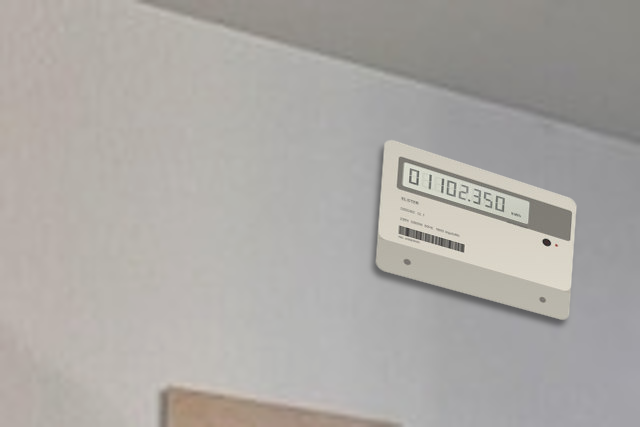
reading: kWh 1102.350
